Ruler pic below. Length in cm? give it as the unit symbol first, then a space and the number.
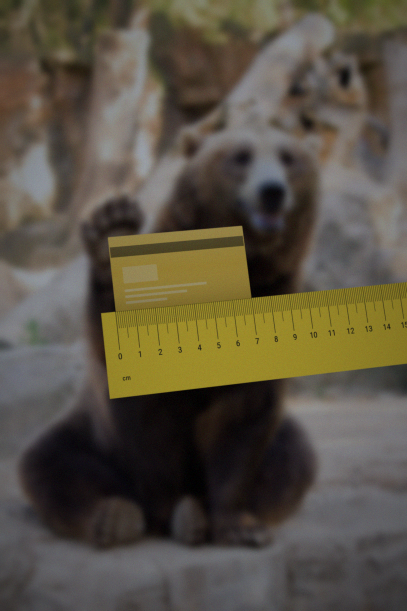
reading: cm 7
